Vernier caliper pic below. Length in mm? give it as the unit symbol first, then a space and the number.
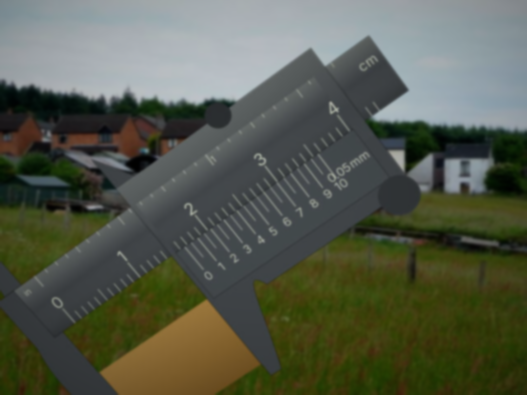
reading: mm 16.6
